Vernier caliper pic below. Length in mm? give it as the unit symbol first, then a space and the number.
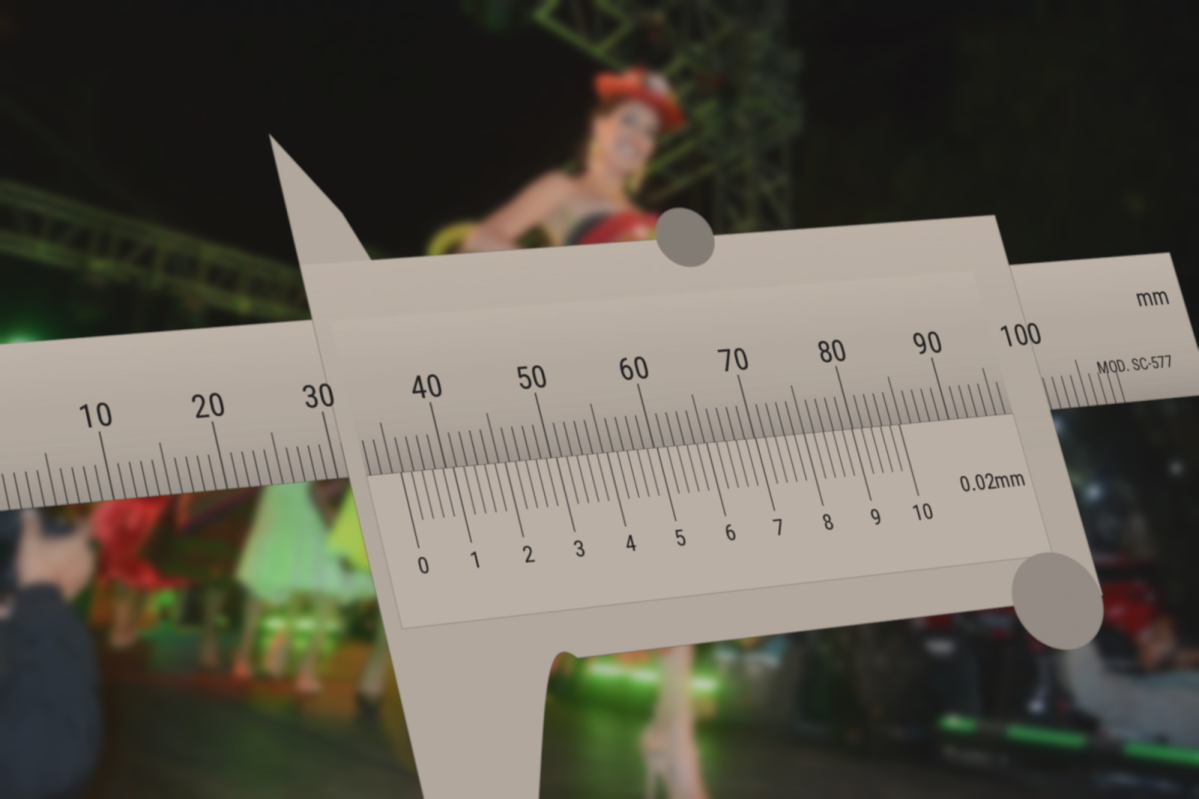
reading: mm 35.8
